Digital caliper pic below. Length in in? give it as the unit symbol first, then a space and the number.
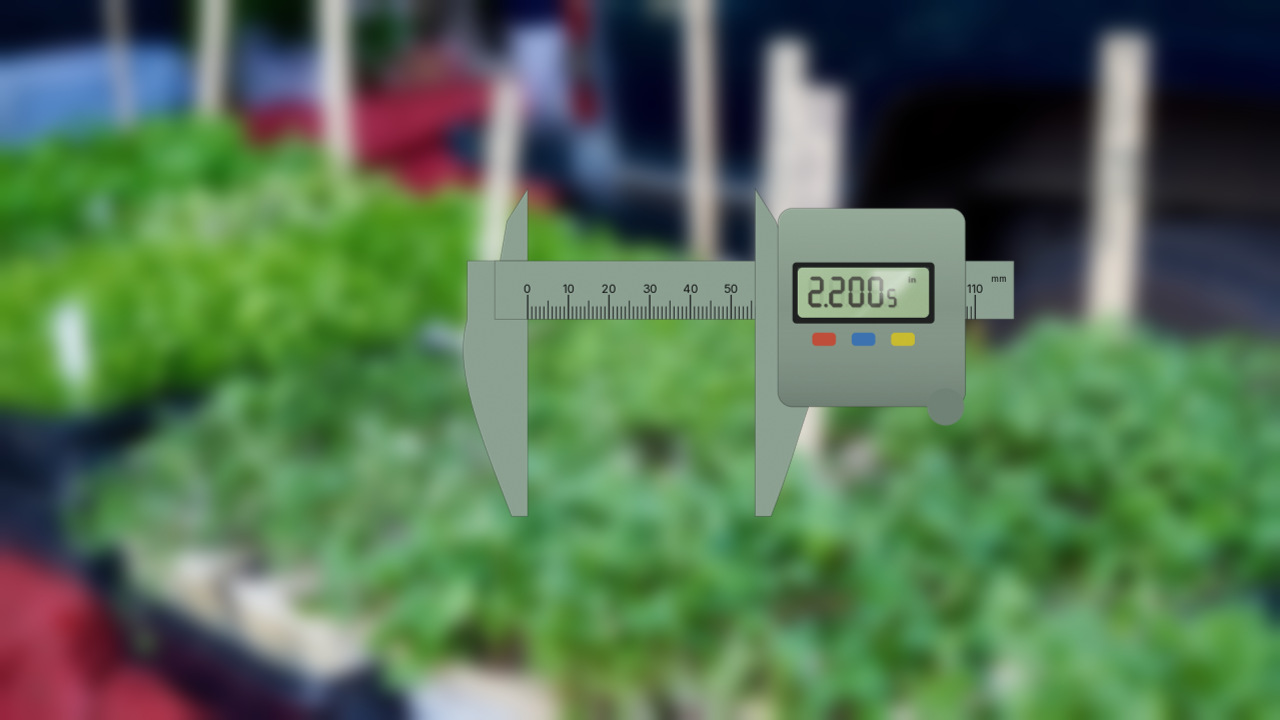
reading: in 2.2005
